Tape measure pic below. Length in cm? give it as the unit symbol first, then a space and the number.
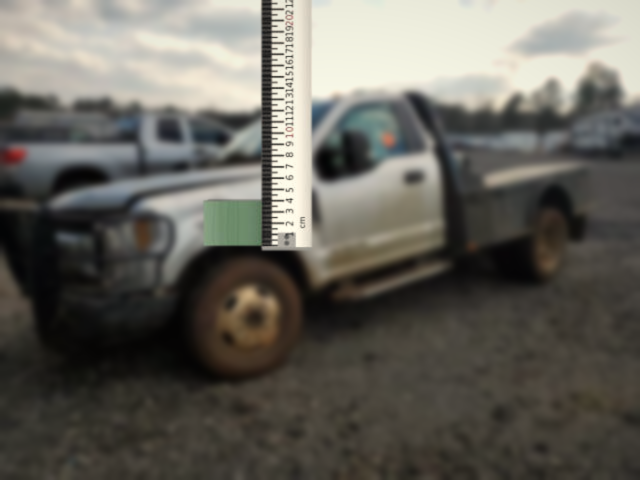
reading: cm 4
